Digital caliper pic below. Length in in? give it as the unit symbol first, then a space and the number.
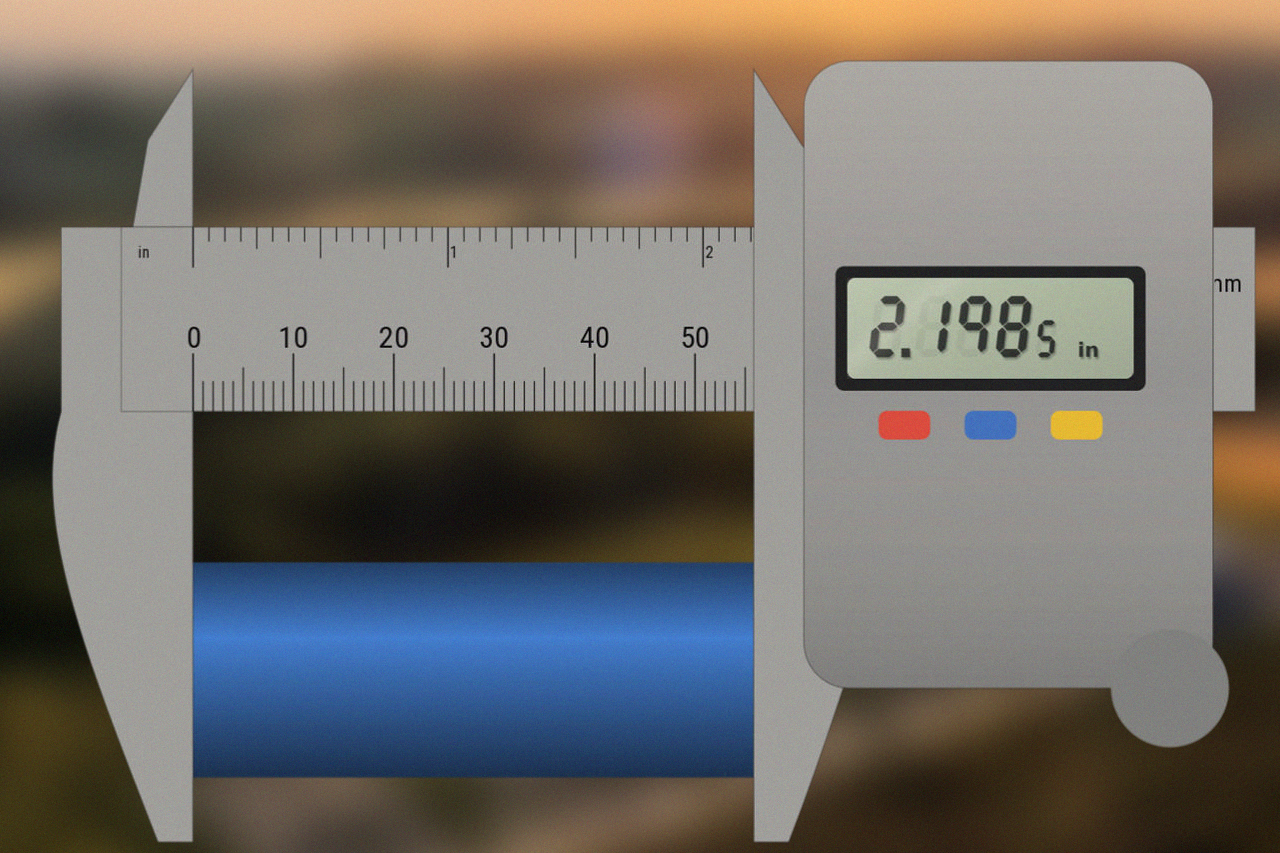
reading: in 2.1985
